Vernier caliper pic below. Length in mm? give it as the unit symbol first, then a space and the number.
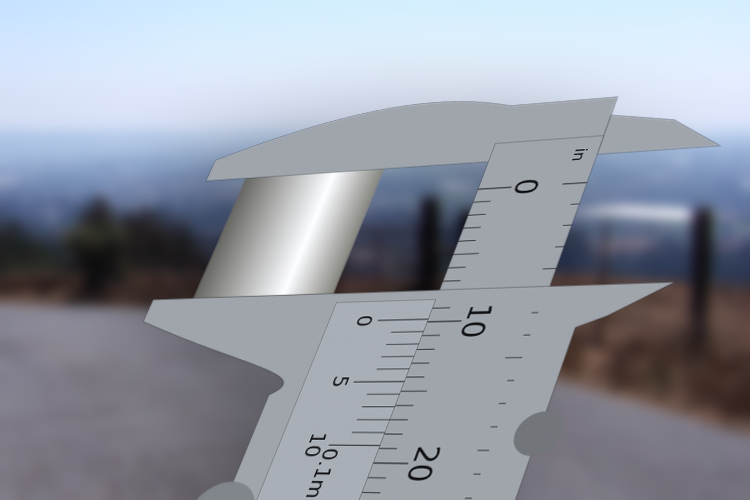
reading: mm 9.8
